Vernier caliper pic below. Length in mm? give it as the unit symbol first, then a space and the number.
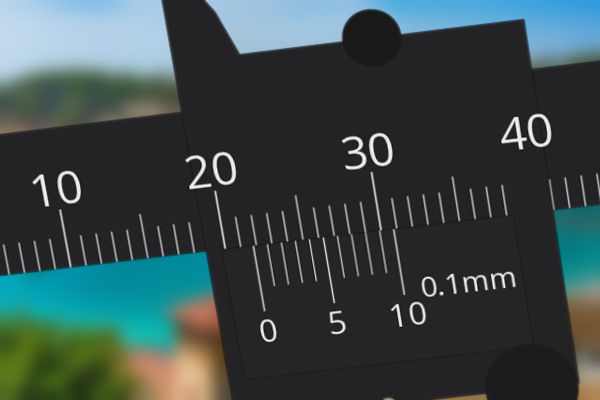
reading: mm 21.8
